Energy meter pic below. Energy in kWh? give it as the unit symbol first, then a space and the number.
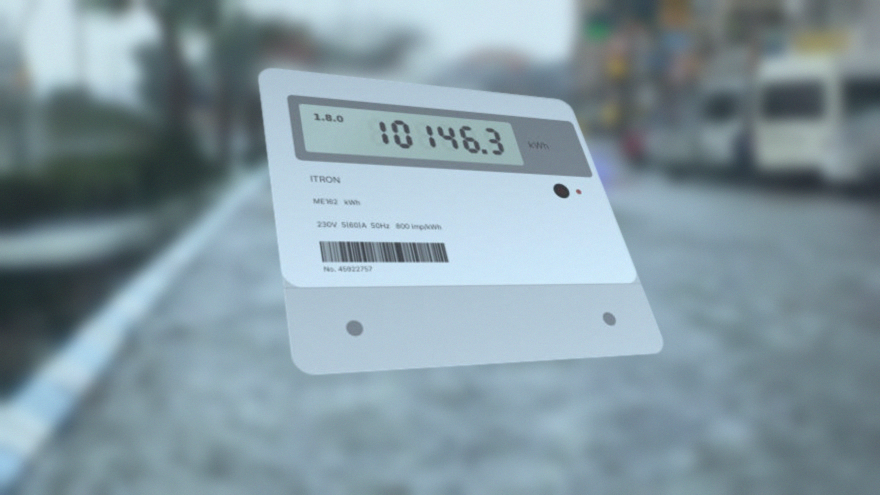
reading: kWh 10146.3
